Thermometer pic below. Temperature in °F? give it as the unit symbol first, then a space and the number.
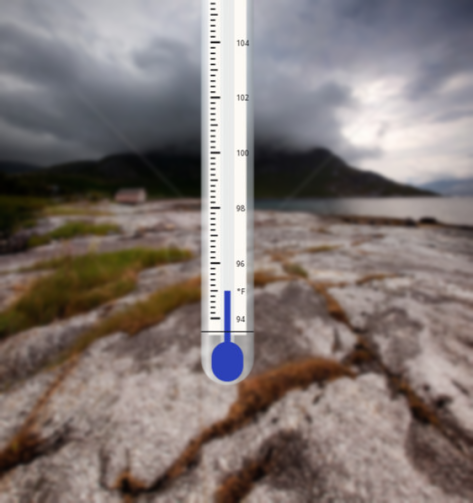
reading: °F 95
